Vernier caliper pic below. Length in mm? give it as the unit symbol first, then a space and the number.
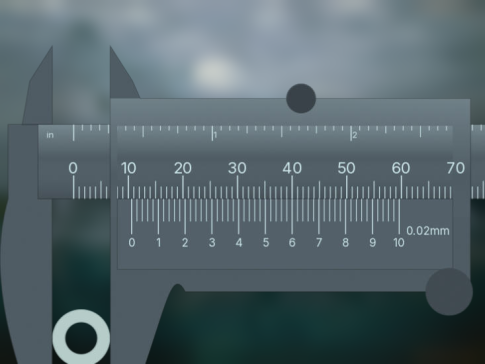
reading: mm 10.6
